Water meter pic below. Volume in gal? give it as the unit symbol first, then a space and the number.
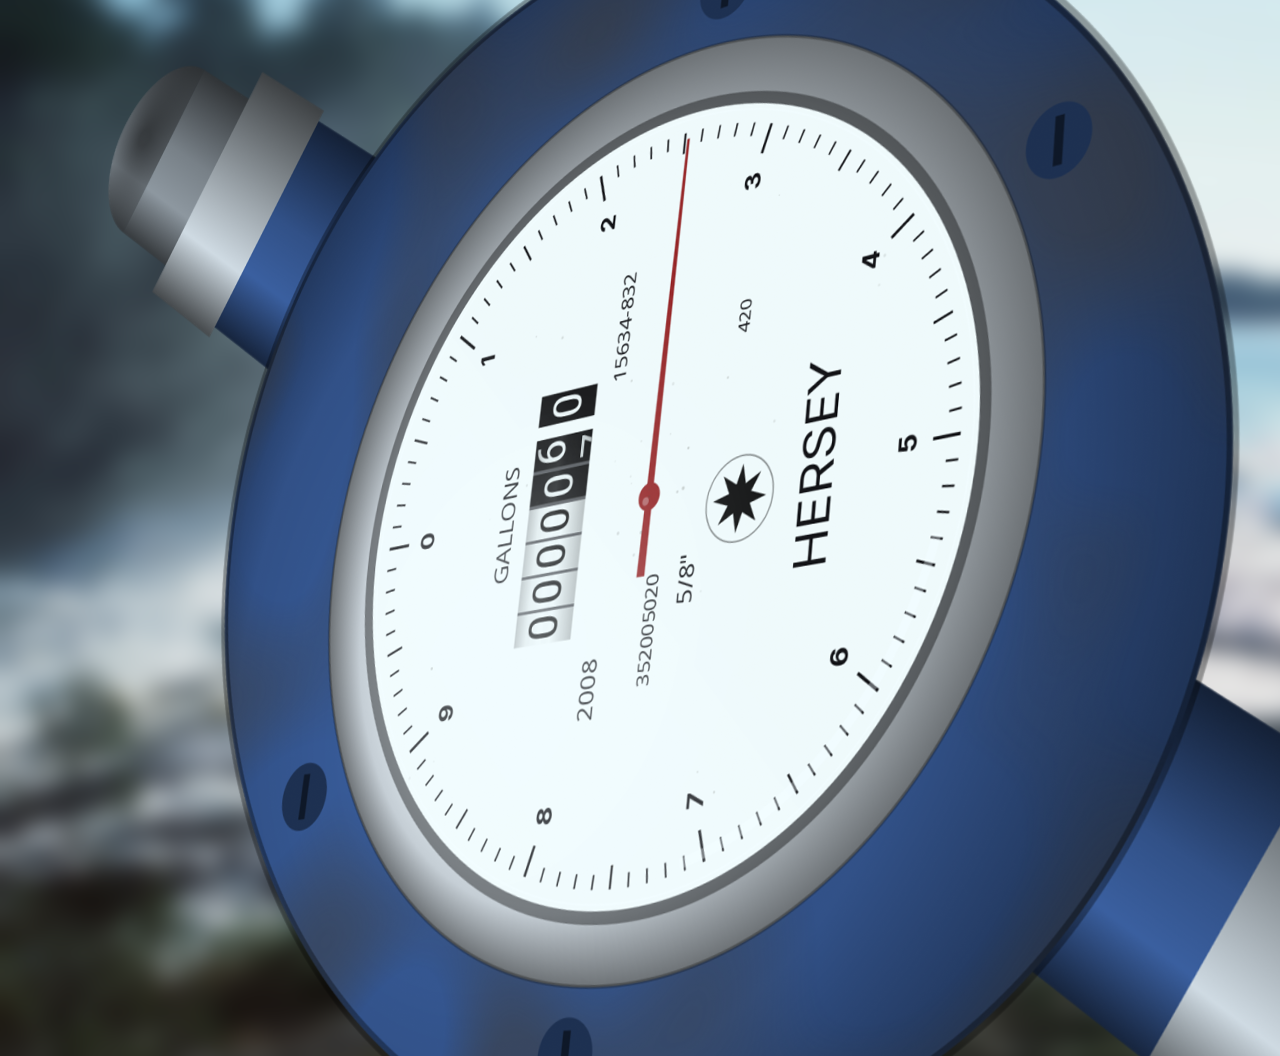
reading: gal 62.5
